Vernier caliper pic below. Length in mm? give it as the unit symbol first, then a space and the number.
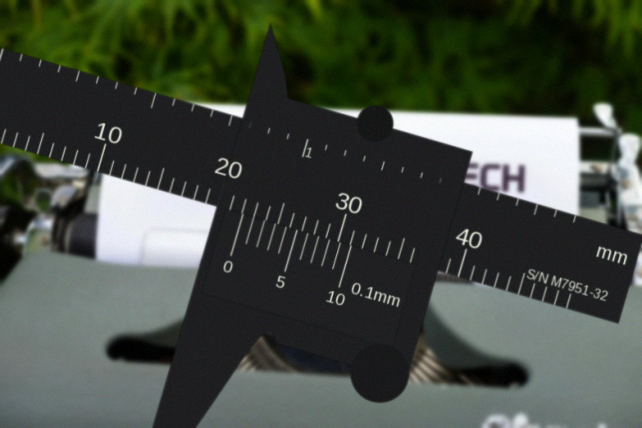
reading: mm 22.1
